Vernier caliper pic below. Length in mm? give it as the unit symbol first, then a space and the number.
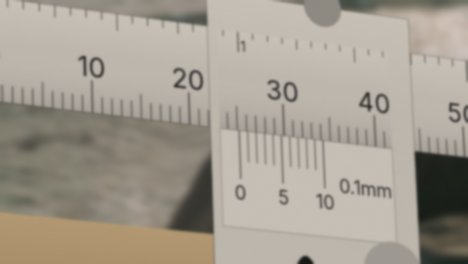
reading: mm 25.2
